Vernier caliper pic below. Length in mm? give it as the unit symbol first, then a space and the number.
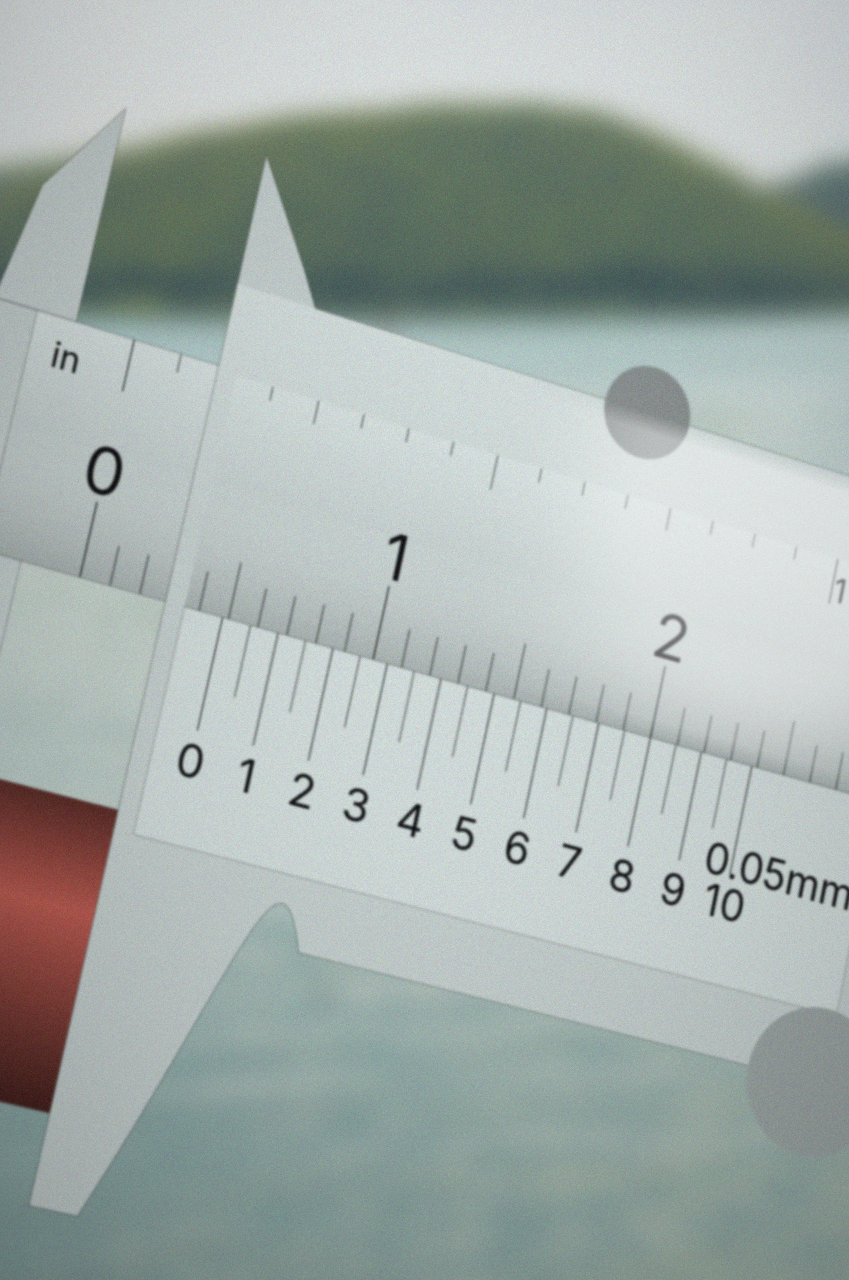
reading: mm 4.8
